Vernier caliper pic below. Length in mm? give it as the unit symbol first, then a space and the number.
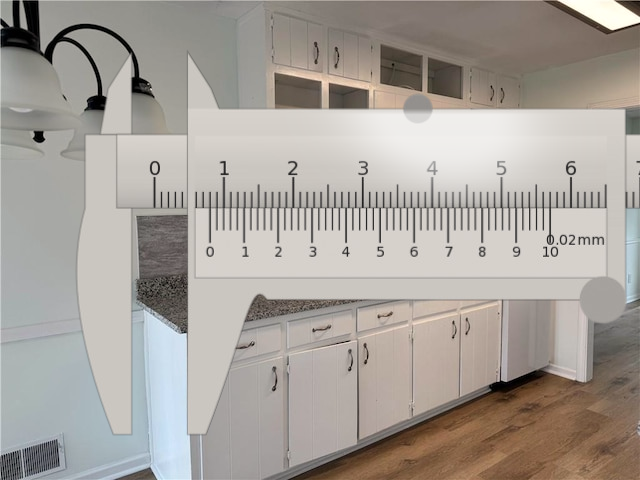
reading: mm 8.0
